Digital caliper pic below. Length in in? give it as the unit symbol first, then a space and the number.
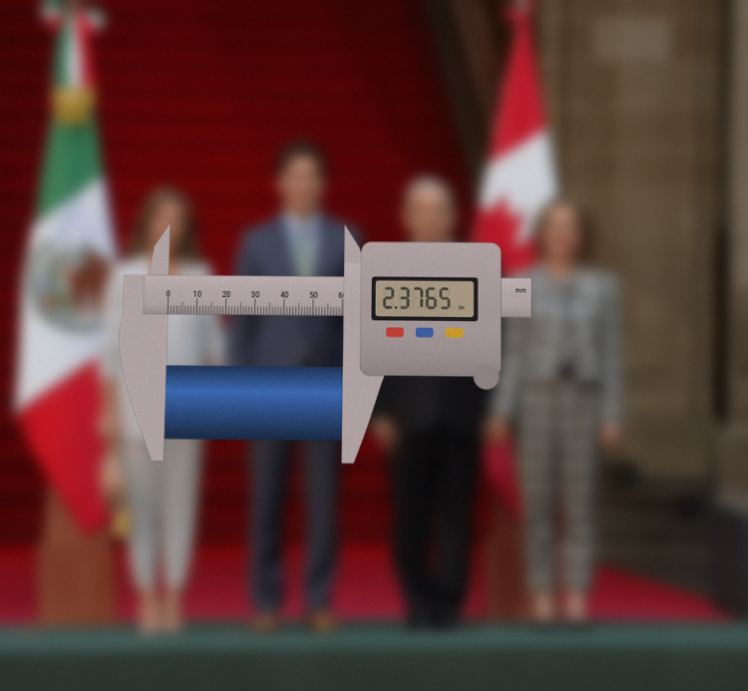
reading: in 2.3765
